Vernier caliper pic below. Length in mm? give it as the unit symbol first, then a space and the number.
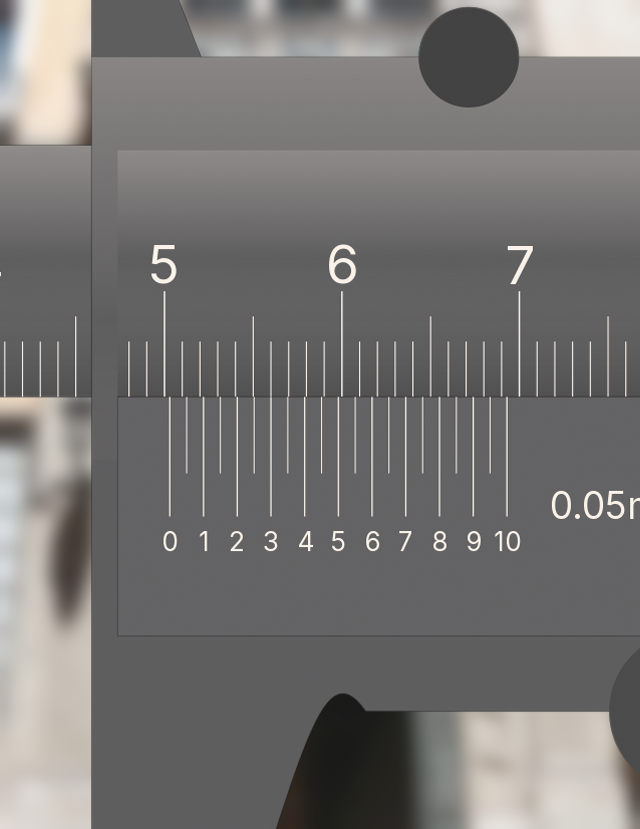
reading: mm 50.3
